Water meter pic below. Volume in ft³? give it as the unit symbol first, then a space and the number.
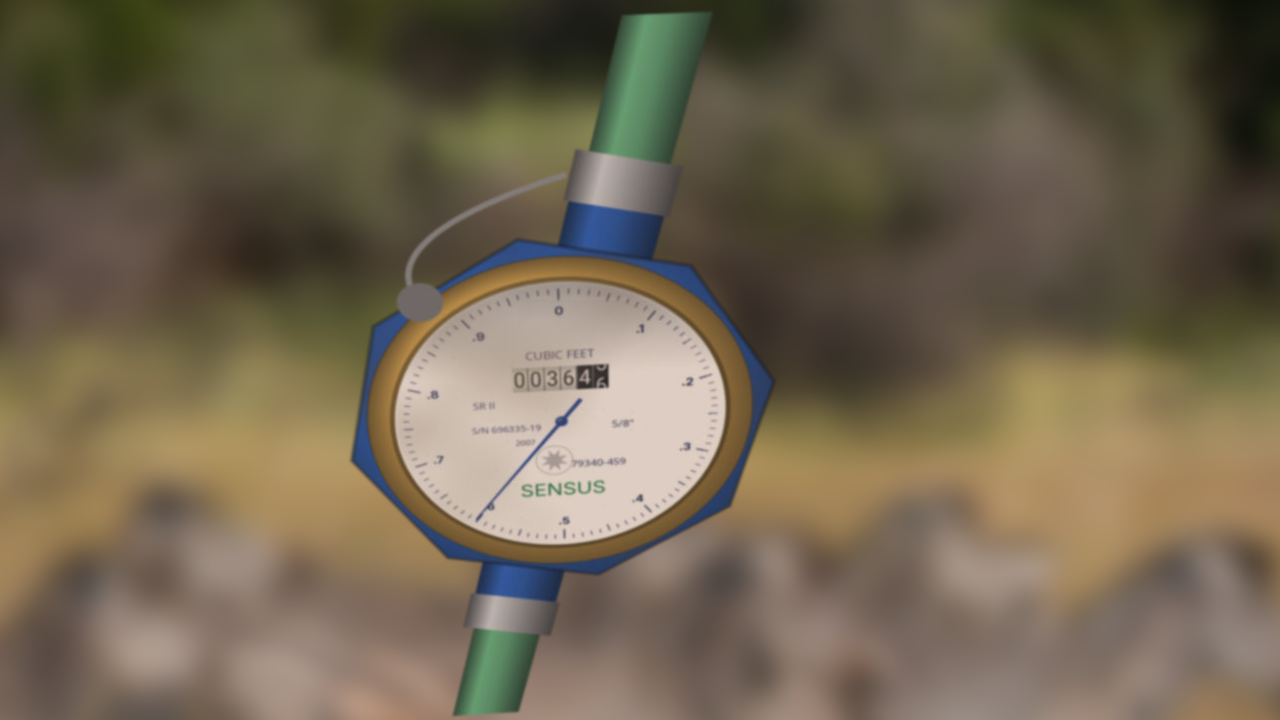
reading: ft³ 3645.60
